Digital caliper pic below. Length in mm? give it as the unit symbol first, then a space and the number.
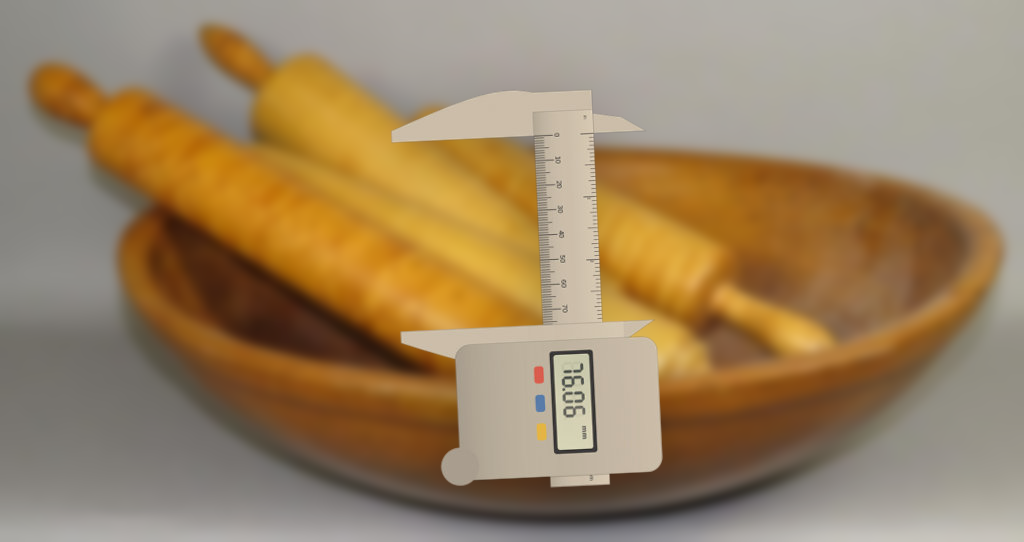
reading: mm 76.06
